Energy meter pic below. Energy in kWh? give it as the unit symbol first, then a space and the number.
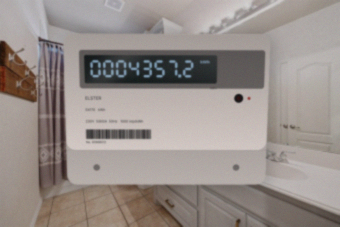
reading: kWh 4357.2
